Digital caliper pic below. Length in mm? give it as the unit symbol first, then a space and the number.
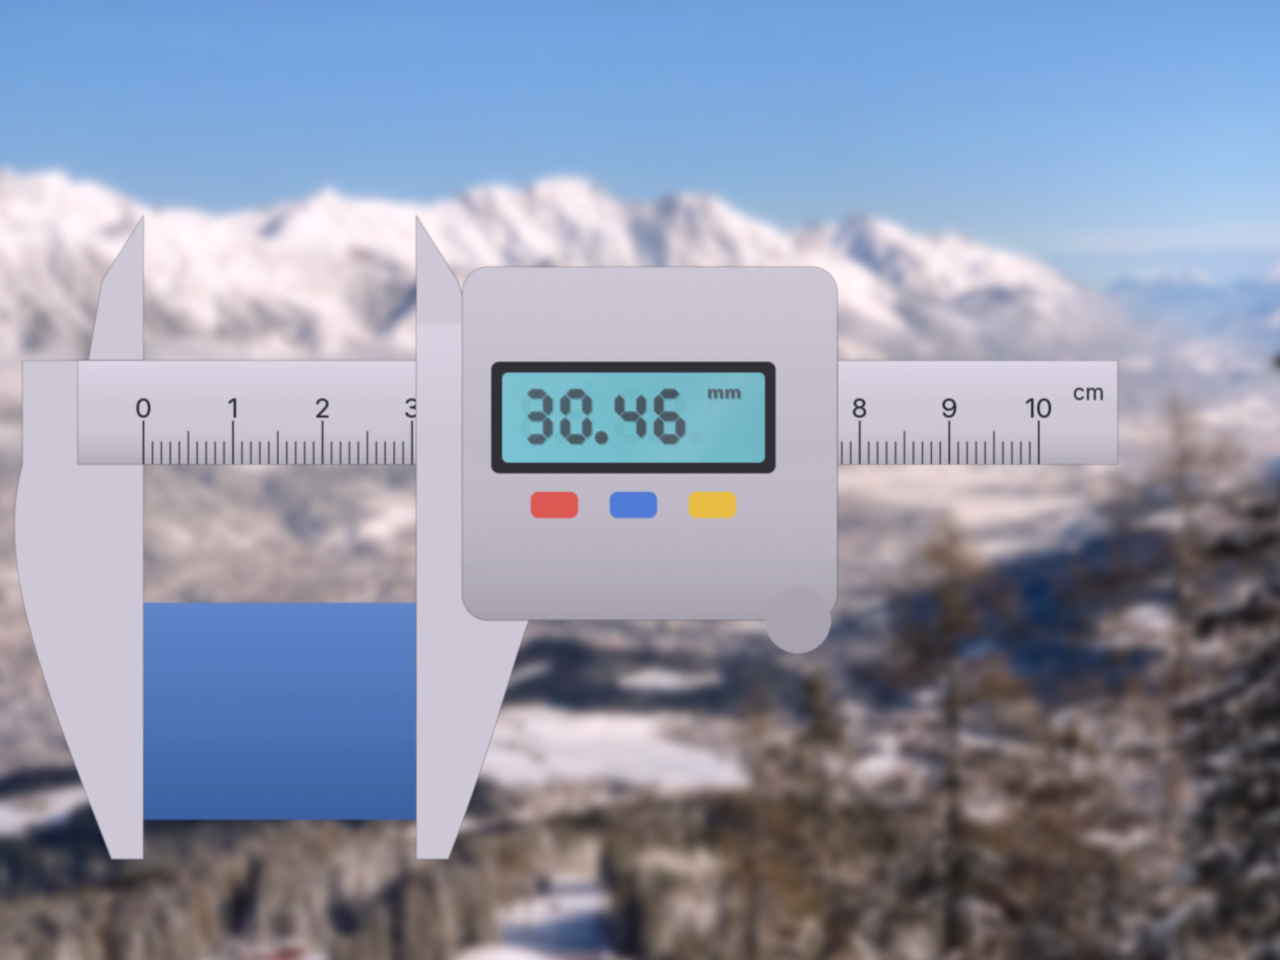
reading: mm 30.46
